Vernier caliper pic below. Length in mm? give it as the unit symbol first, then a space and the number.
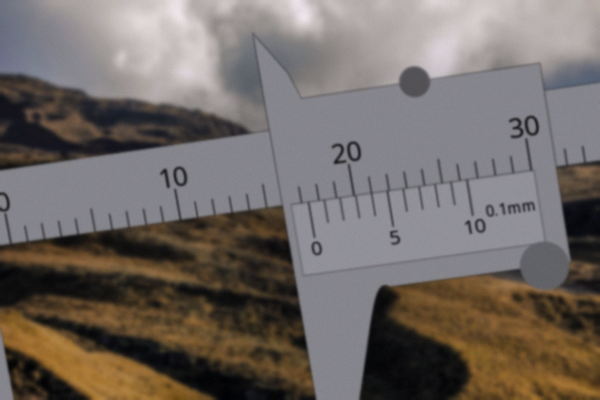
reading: mm 17.4
